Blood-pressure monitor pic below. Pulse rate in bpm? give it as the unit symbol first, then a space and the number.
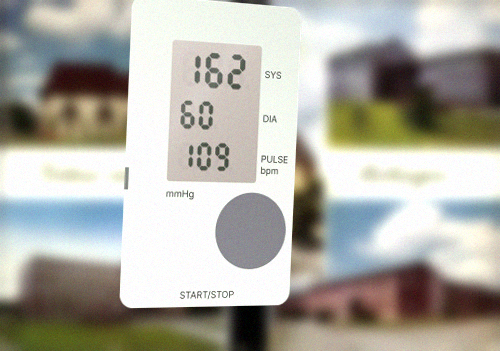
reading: bpm 109
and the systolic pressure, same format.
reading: mmHg 162
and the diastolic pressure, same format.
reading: mmHg 60
